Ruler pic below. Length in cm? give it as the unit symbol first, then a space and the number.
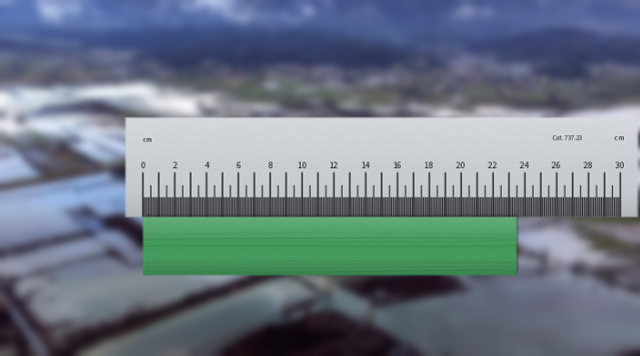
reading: cm 23.5
